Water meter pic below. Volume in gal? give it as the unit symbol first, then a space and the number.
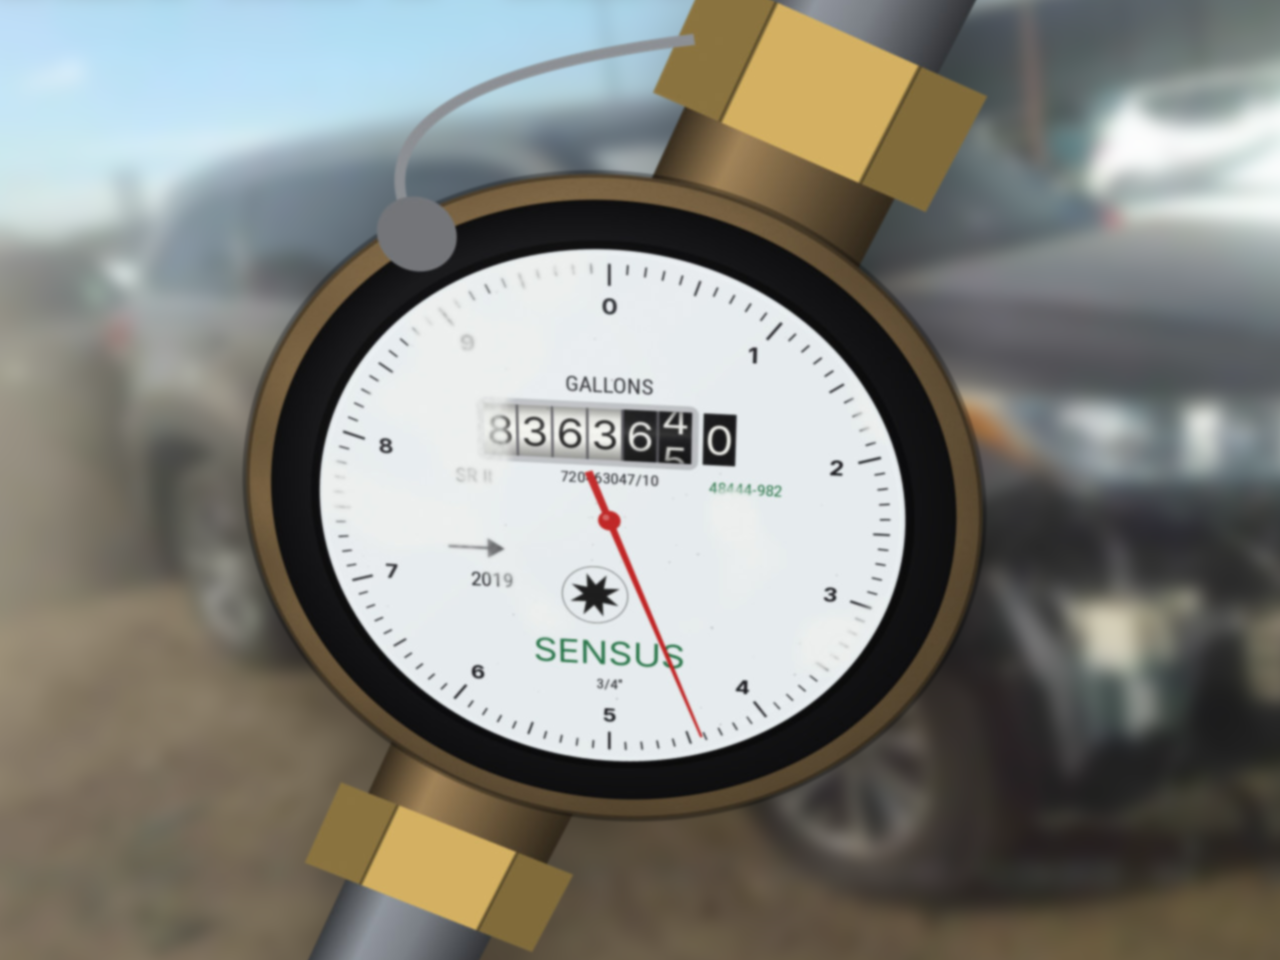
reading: gal 8363644.4
